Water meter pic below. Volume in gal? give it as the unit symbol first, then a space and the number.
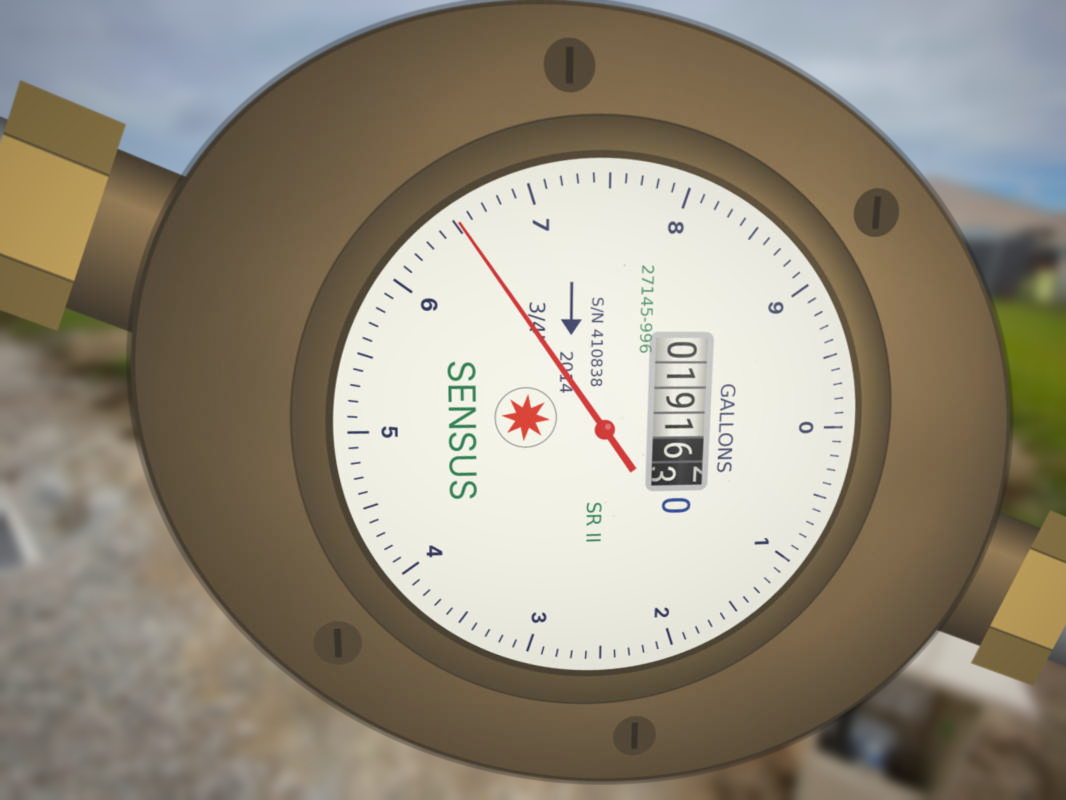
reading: gal 191626.5
